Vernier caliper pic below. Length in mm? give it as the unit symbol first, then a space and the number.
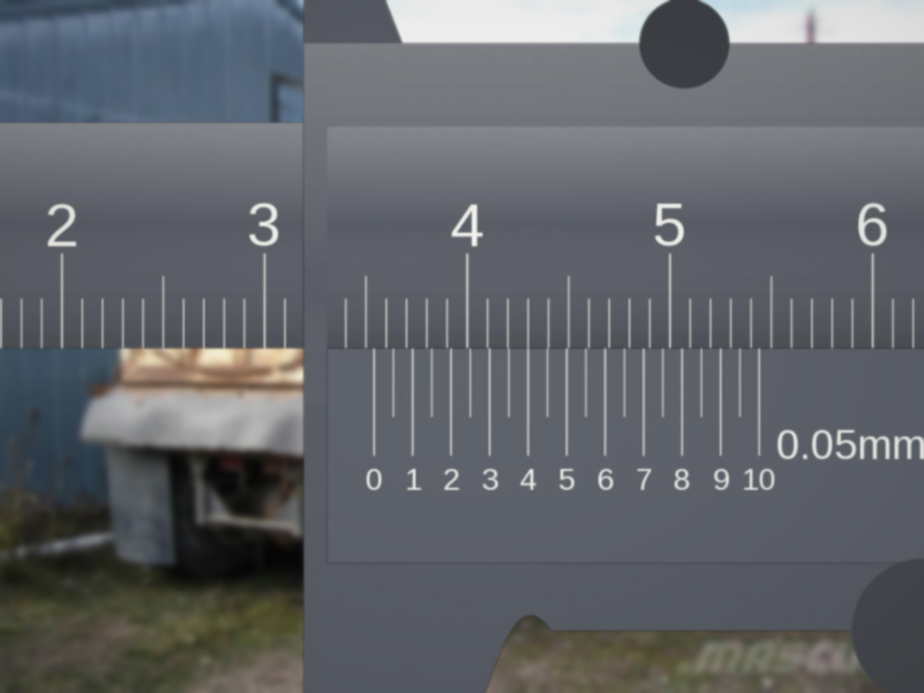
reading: mm 35.4
